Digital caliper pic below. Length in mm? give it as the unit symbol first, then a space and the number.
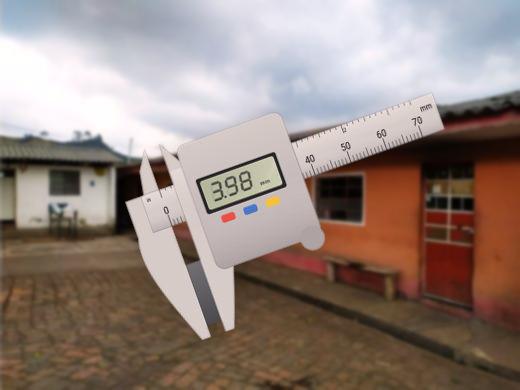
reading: mm 3.98
